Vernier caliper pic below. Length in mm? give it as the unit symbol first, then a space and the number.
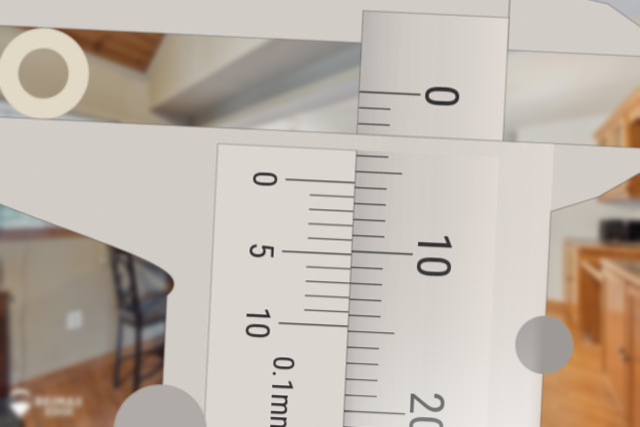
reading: mm 5.7
